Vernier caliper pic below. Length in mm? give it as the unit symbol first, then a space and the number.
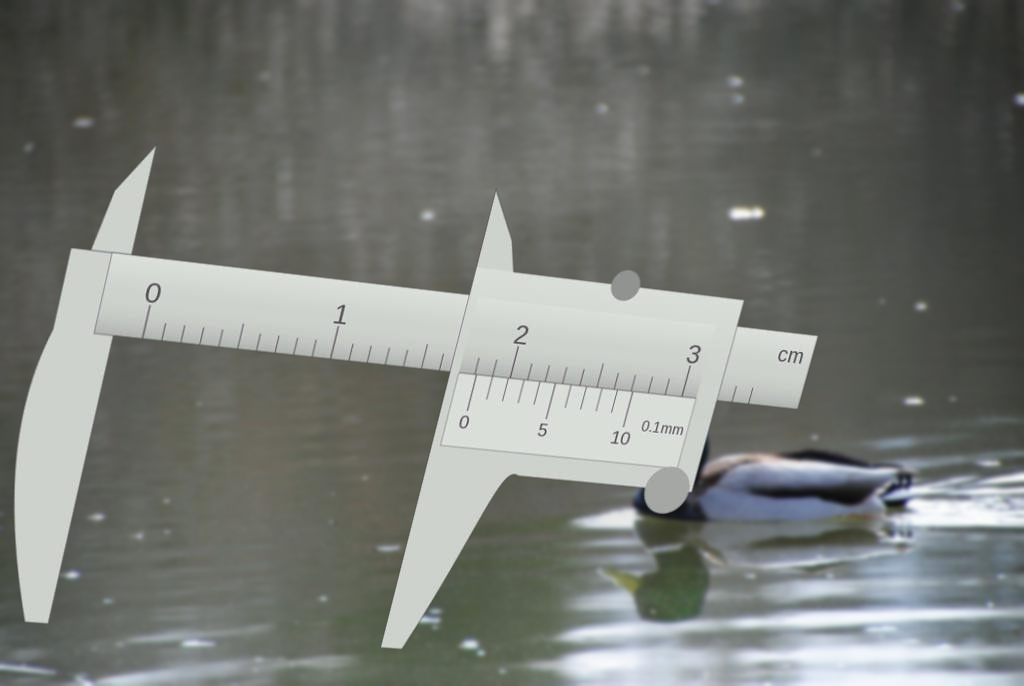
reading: mm 18.1
